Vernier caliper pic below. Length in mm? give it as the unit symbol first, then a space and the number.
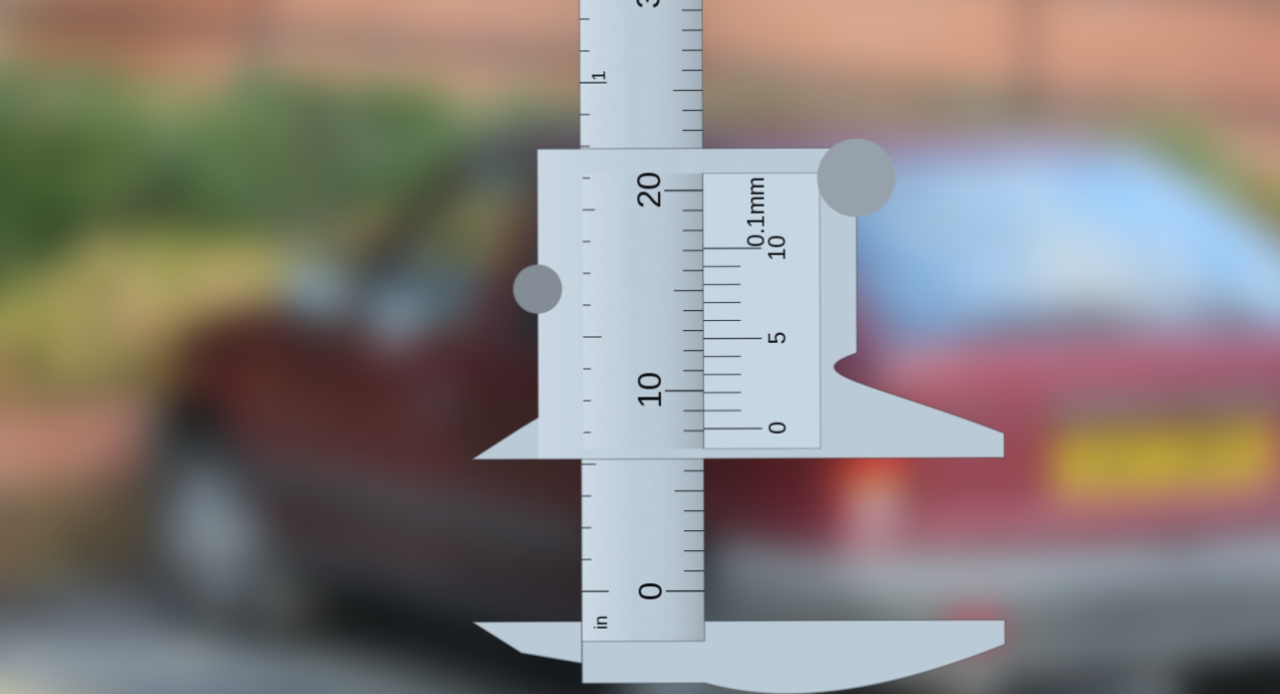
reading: mm 8.1
